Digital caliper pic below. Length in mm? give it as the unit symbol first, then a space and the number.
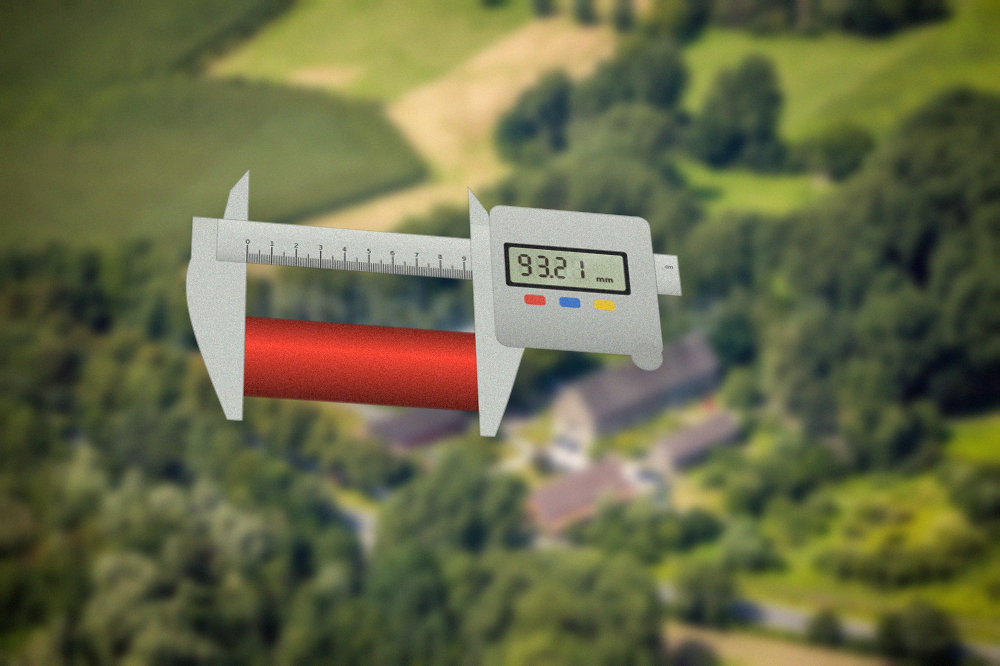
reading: mm 93.21
